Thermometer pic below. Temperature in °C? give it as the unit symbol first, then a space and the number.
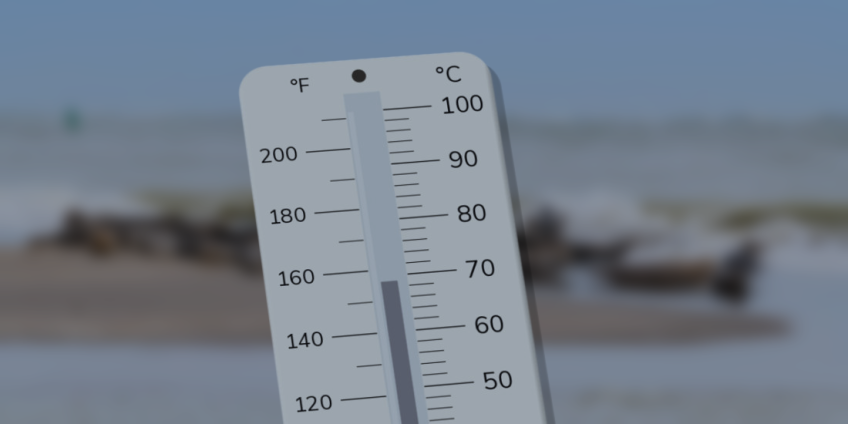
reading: °C 69
